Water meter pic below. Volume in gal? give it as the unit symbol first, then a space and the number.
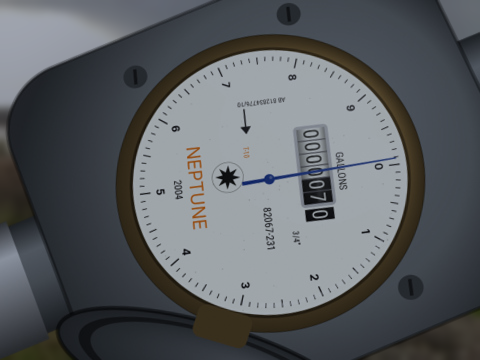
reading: gal 69.9
